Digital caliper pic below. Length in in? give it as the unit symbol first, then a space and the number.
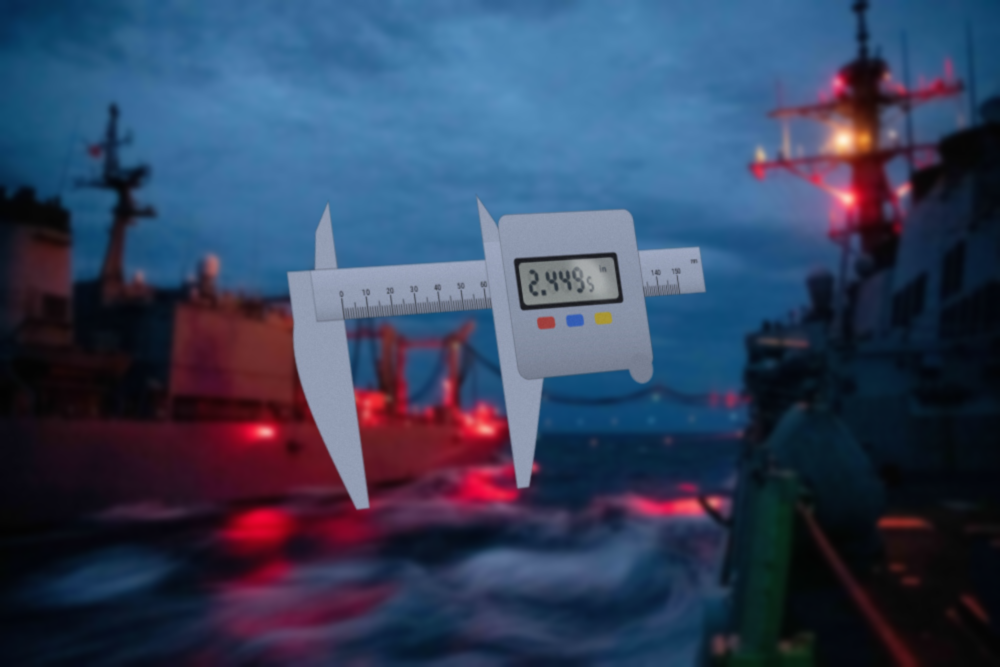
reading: in 2.4495
